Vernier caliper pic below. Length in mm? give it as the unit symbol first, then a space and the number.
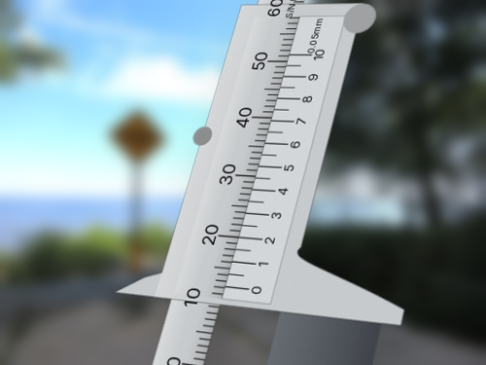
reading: mm 12.2
